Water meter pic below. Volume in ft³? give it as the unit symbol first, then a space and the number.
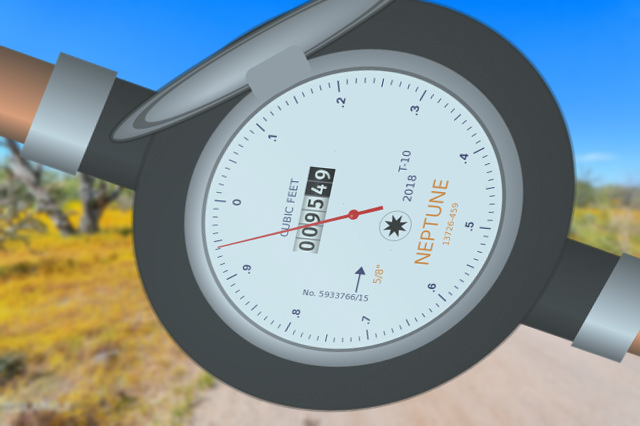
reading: ft³ 9548.94
